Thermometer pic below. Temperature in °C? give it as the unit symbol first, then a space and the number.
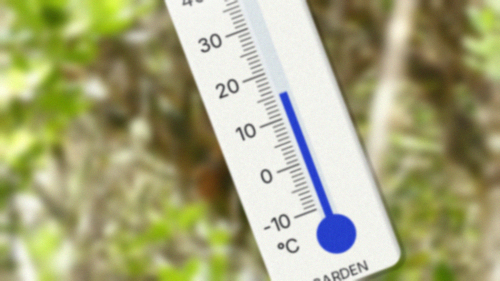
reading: °C 15
